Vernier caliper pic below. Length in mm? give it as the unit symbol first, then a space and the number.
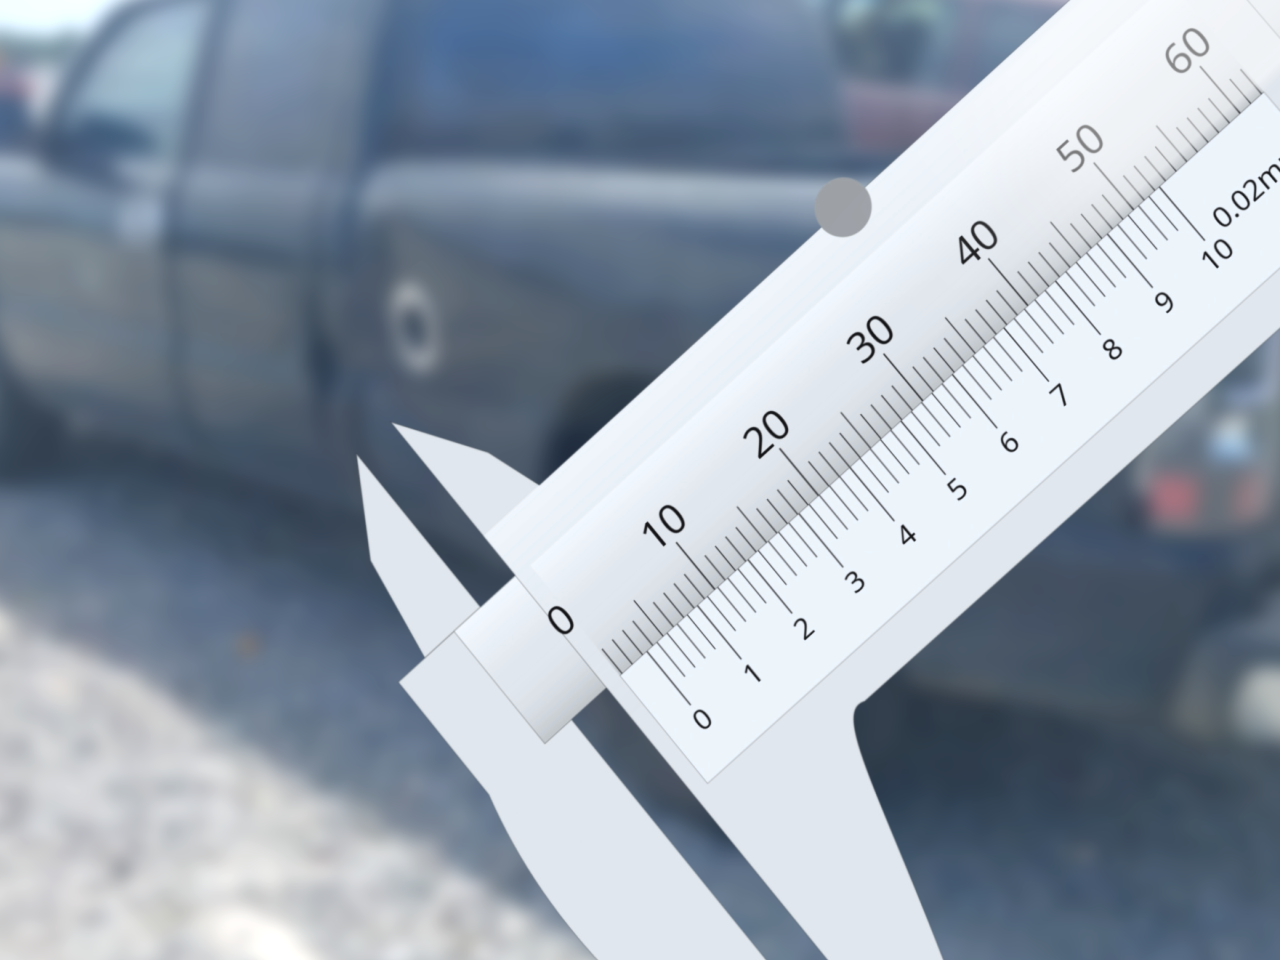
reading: mm 3.4
